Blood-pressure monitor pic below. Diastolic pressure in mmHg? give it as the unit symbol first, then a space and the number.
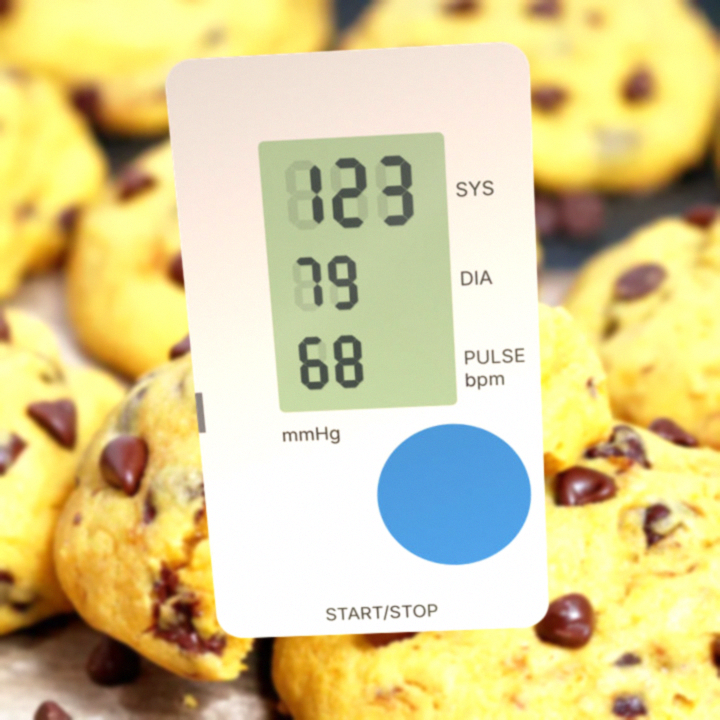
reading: mmHg 79
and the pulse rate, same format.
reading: bpm 68
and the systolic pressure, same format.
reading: mmHg 123
